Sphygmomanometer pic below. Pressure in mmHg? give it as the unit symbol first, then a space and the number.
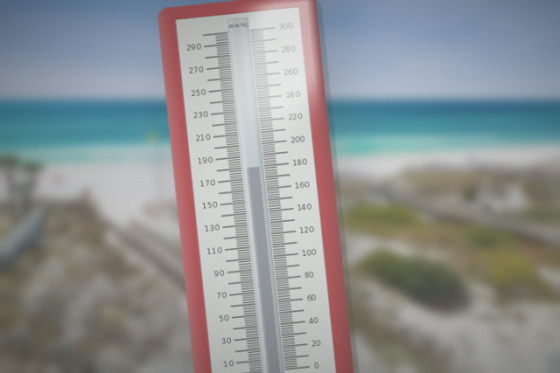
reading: mmHg 180
